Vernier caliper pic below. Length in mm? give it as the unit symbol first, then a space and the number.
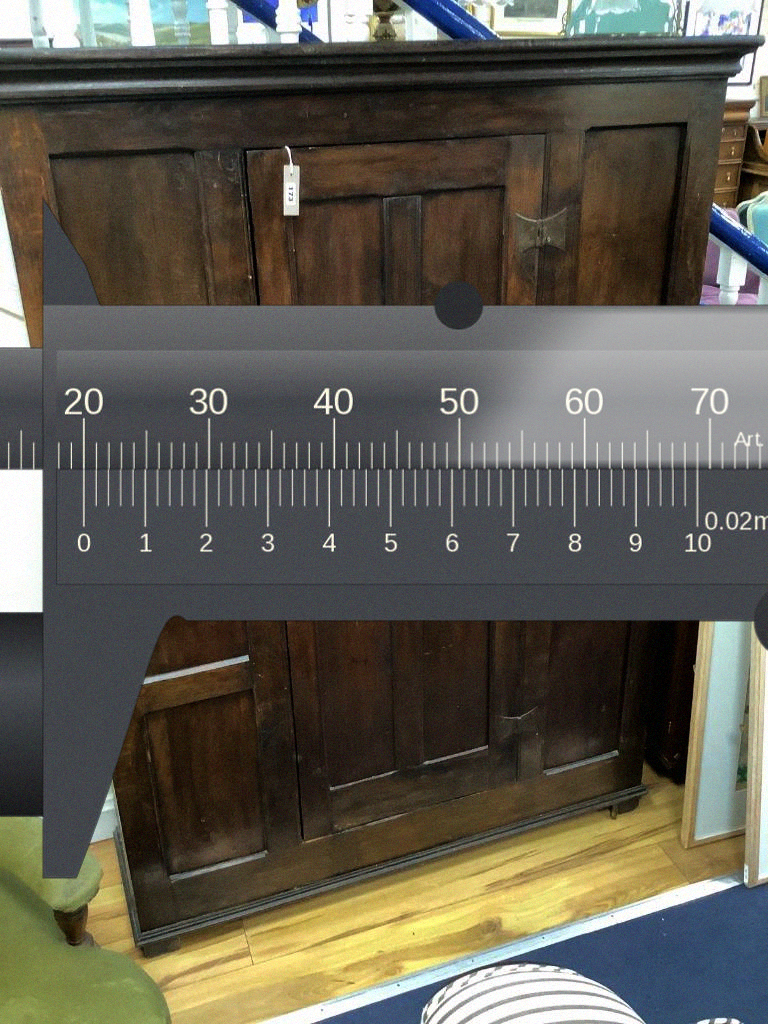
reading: mm 20.0
